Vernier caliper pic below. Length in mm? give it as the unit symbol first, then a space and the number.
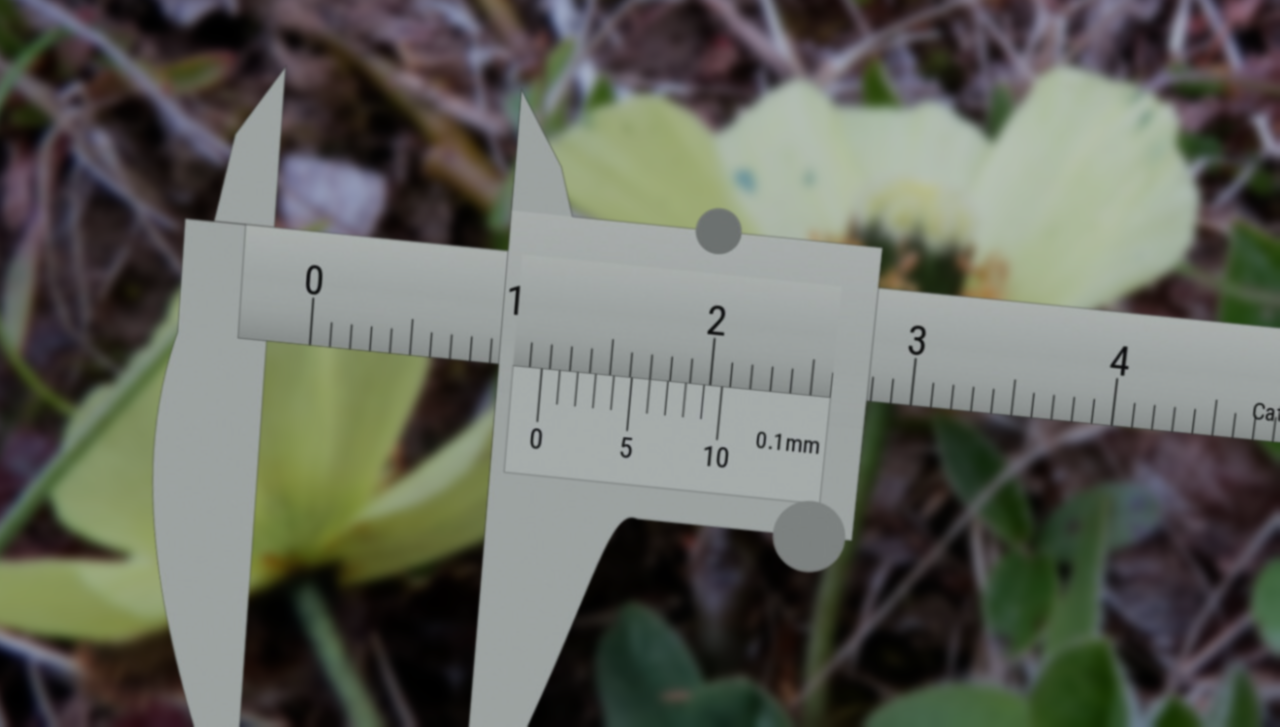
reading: mm 11.6
